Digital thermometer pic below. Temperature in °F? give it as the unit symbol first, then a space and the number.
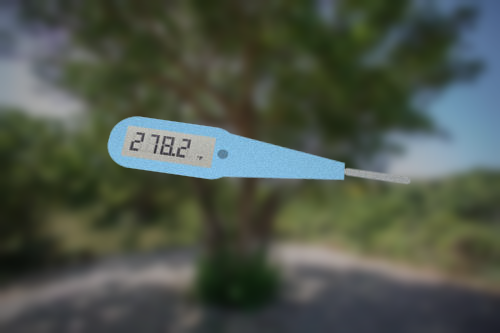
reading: °F 278.2
